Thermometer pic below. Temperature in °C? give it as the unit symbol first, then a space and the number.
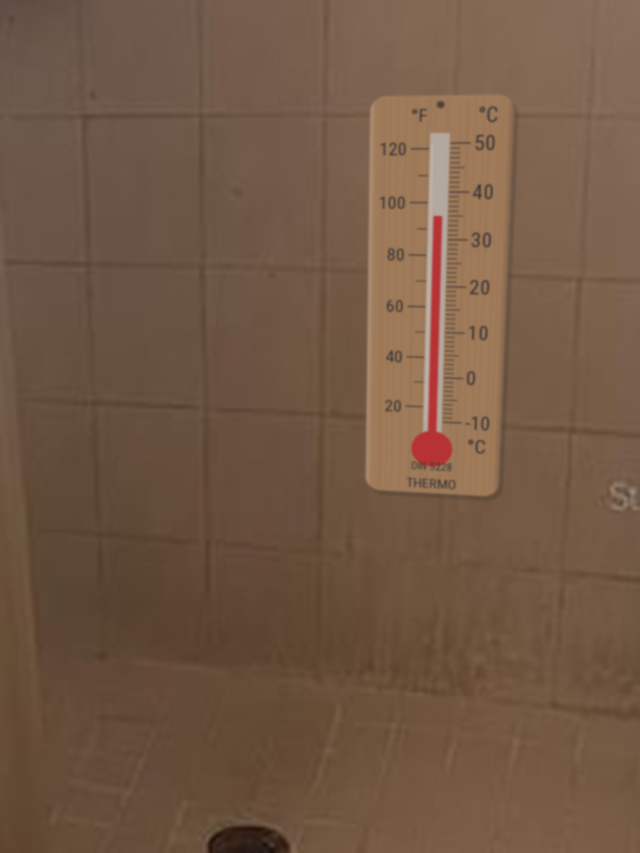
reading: °C 35
